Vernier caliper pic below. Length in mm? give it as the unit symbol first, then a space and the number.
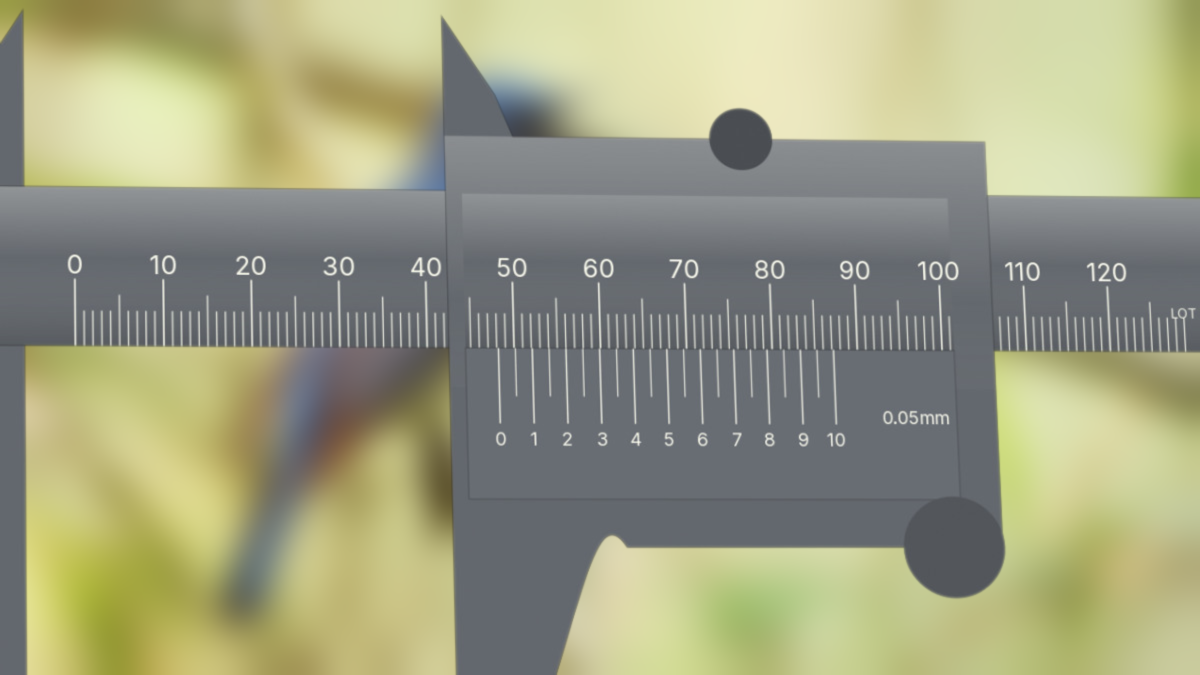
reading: mm 48.2
